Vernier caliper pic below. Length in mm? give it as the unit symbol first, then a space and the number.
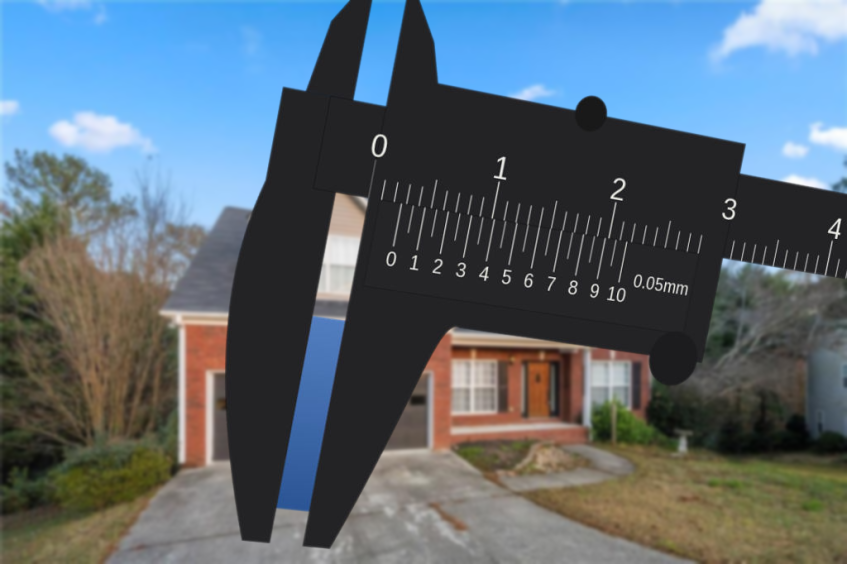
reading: mm 2.6
